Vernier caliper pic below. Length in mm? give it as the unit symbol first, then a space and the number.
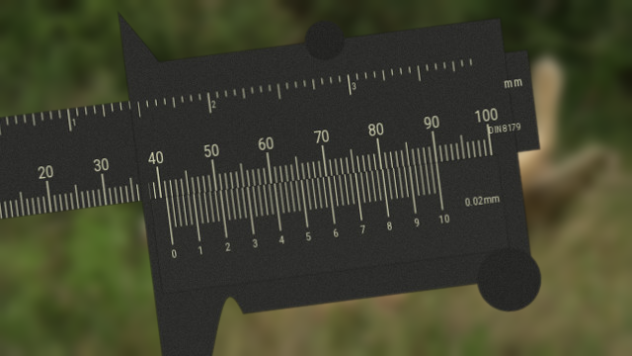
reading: mm 41.0
